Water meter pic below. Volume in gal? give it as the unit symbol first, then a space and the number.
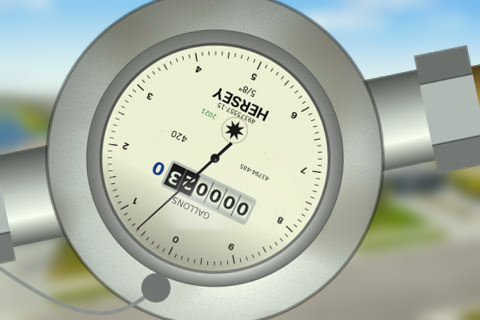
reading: gal 230.6
